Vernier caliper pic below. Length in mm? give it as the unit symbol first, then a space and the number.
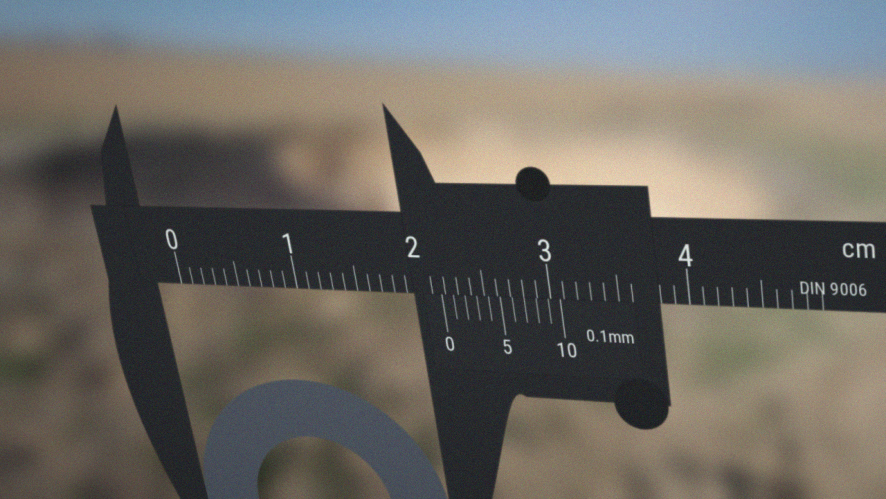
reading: mm 21.7
